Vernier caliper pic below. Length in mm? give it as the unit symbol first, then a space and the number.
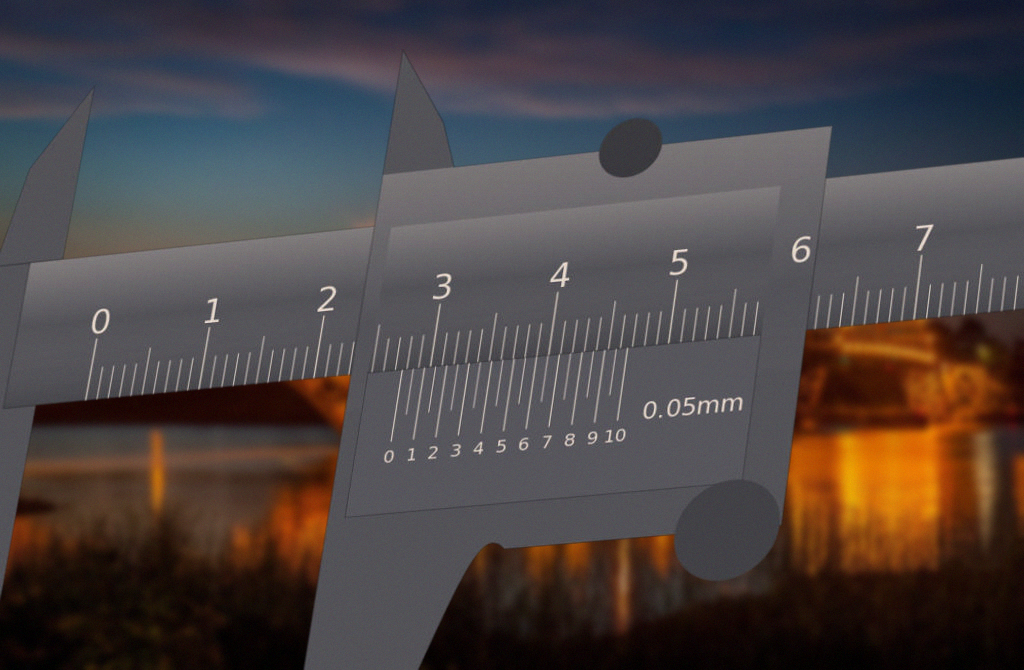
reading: mm 27.6
